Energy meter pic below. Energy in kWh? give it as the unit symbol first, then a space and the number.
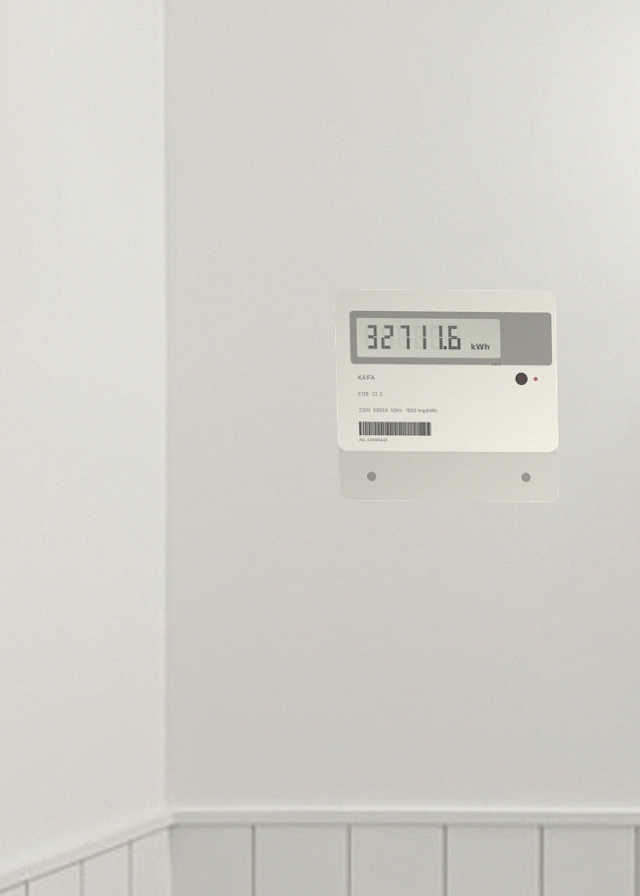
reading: kWh 32711.6
